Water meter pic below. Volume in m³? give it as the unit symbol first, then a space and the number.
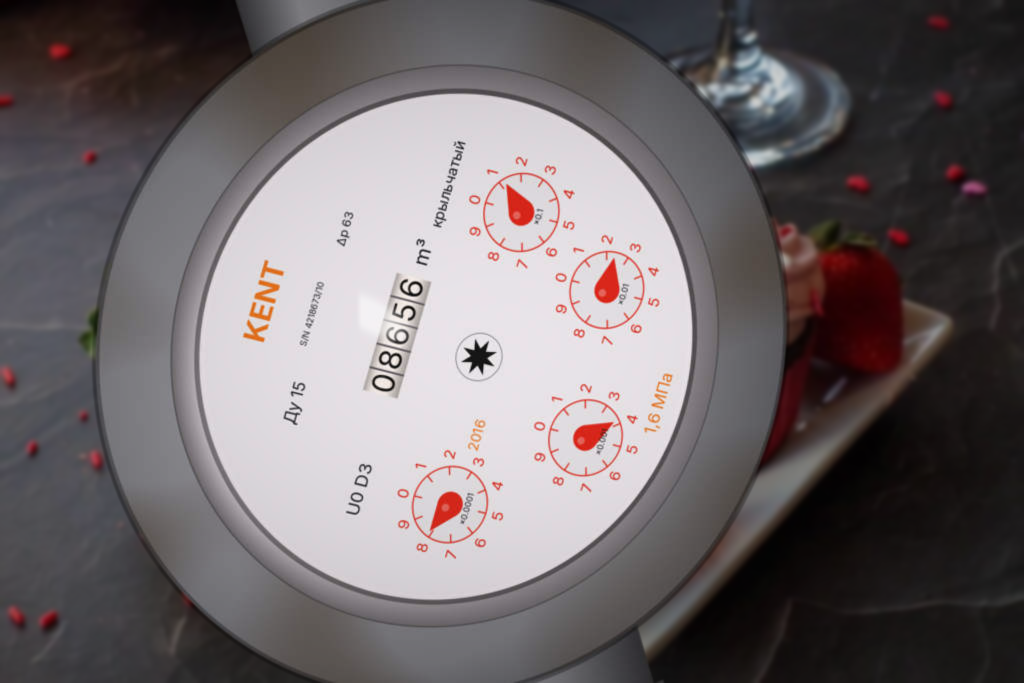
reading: m³ 8656.1238
